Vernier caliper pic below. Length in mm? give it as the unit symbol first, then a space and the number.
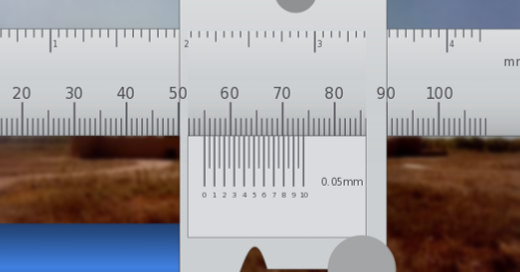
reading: mm 55.0
